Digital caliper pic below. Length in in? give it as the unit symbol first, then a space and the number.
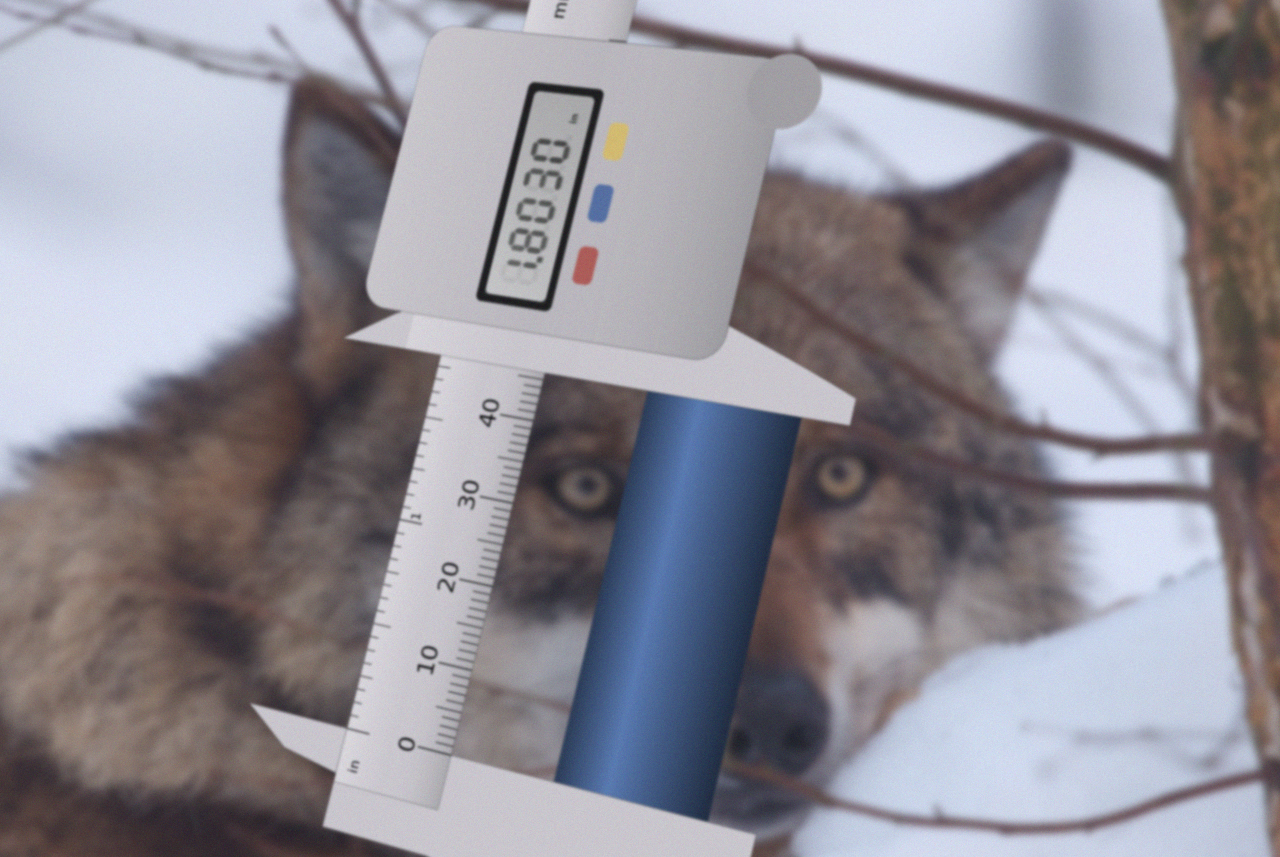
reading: in 1.8030
